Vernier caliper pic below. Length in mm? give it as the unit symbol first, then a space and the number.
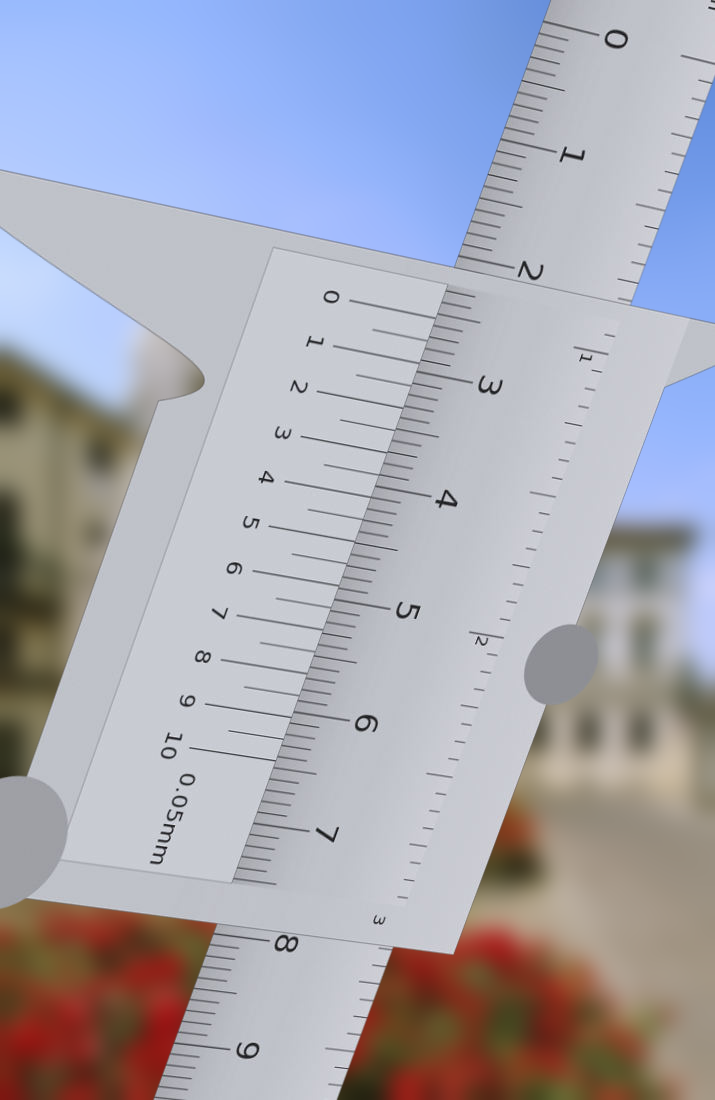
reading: mm 25.4
